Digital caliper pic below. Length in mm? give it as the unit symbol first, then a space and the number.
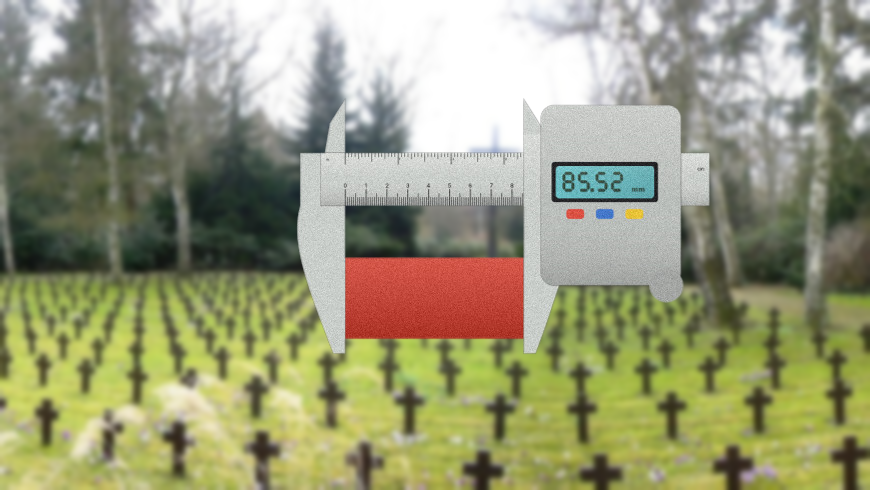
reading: mm 85.52
